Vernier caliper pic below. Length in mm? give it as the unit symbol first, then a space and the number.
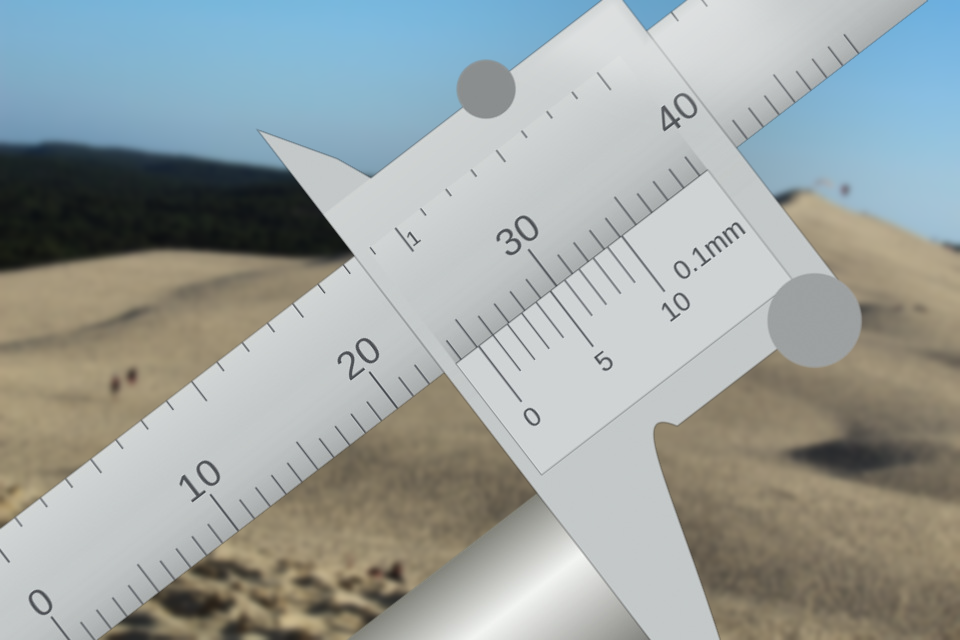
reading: mm 25.1
